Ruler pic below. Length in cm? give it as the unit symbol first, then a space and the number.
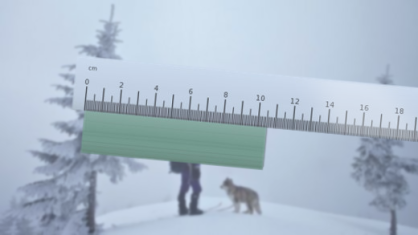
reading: cm 10.5
